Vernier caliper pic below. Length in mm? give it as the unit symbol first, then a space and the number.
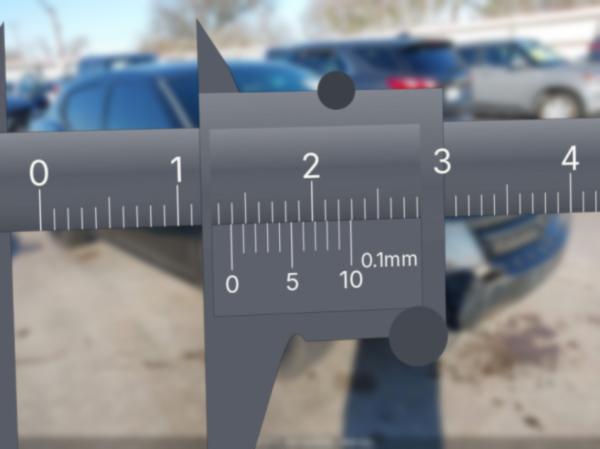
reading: mm 13.9
